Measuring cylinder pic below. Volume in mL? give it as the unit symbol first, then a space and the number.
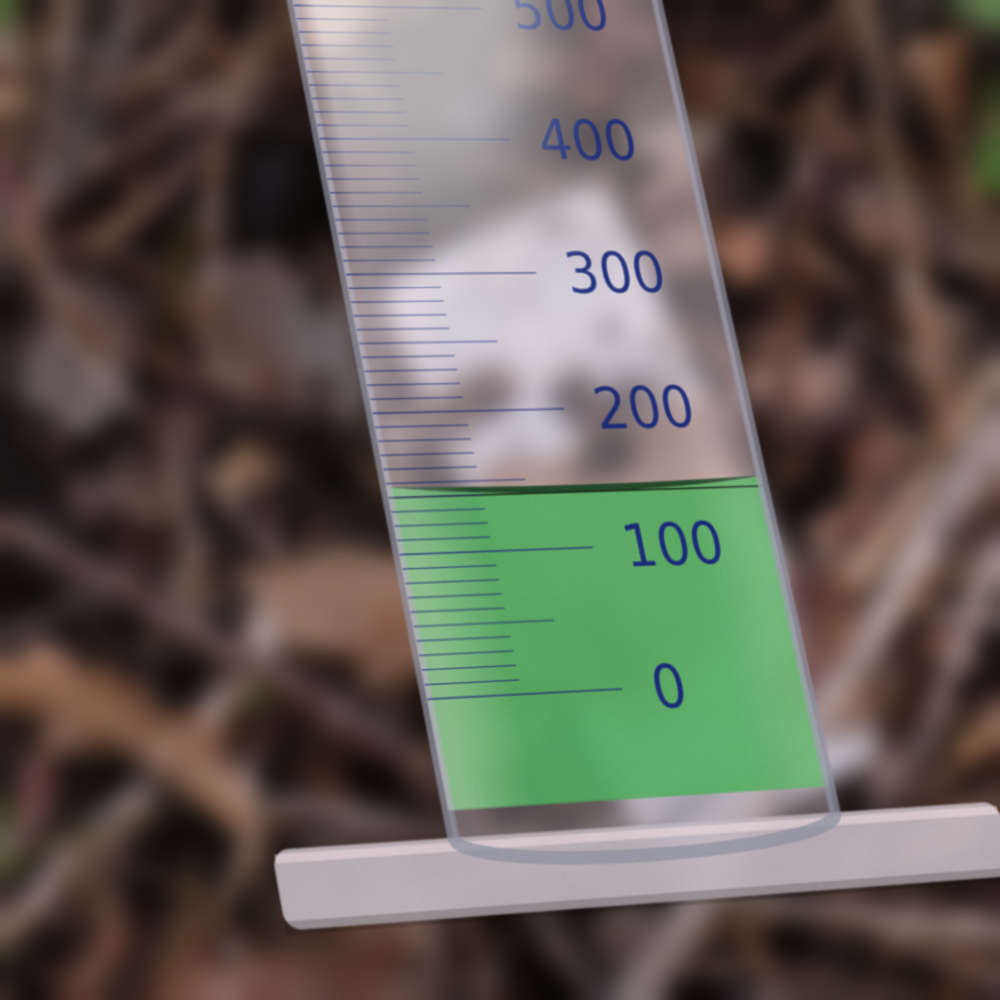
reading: mL 140
